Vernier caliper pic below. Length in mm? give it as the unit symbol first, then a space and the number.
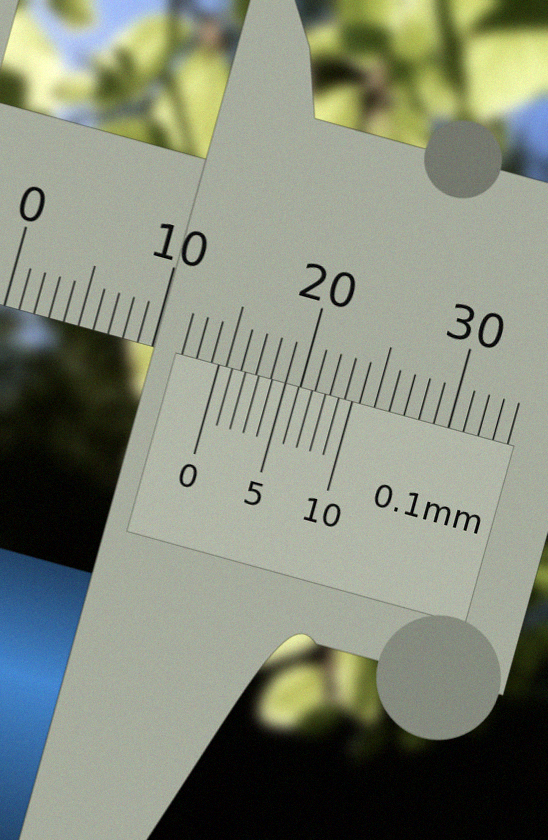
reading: mm 14.5
